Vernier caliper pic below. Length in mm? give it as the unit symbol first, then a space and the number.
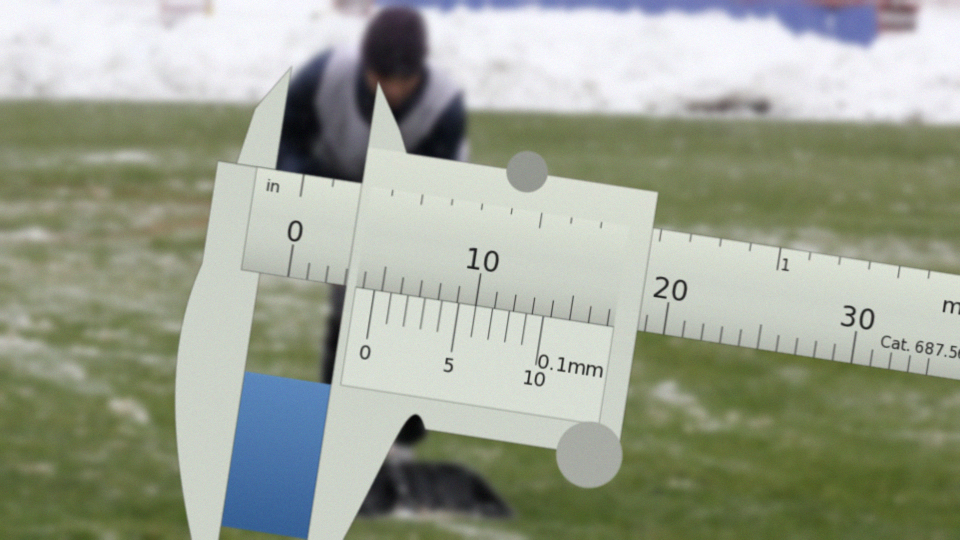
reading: mm 4.6
